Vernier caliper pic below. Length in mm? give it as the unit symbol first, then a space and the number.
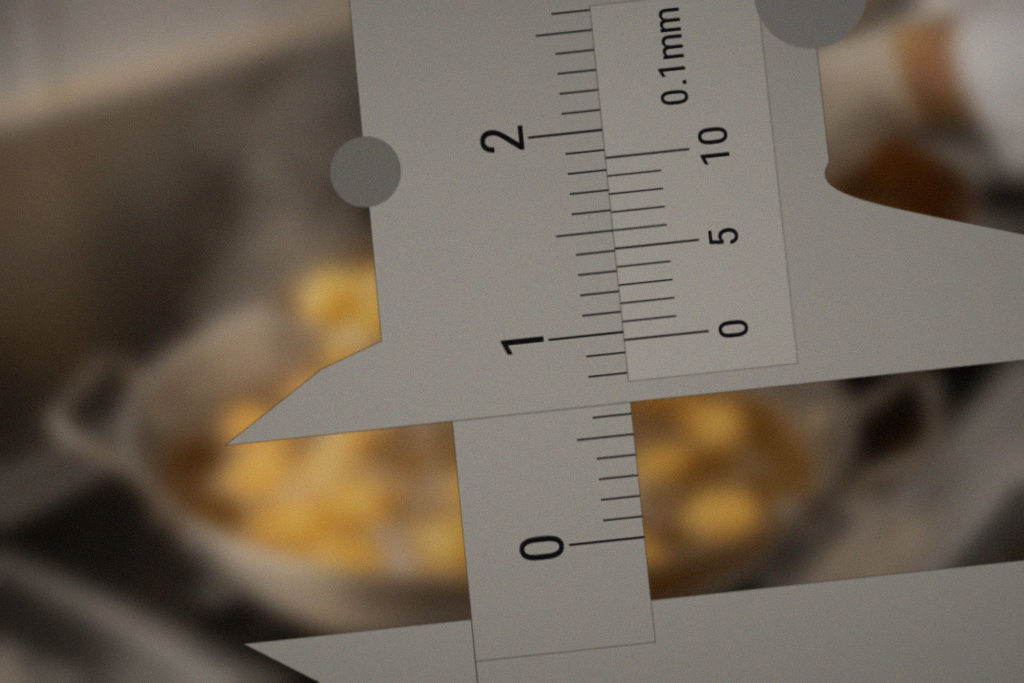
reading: mm 9.6
